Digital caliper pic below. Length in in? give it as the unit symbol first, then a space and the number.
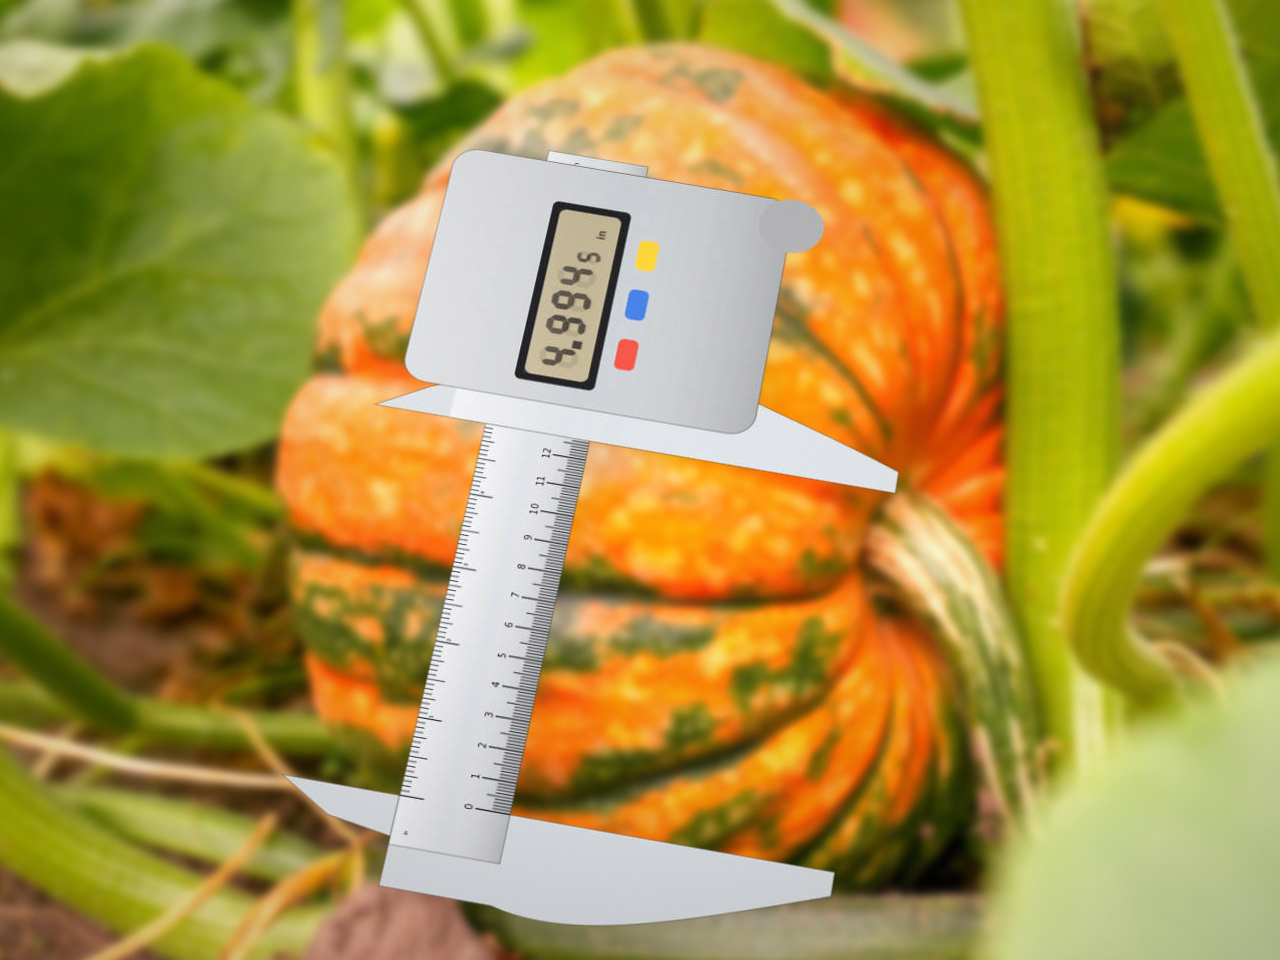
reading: in 4.9945
